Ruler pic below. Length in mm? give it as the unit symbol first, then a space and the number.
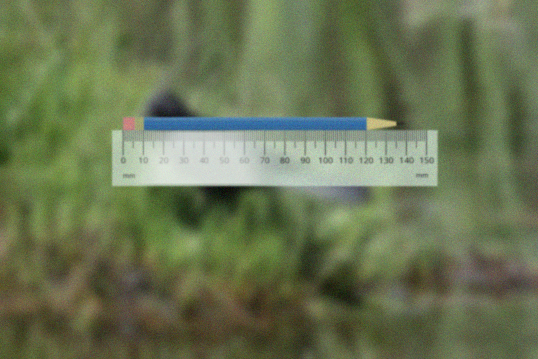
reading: mm 140
